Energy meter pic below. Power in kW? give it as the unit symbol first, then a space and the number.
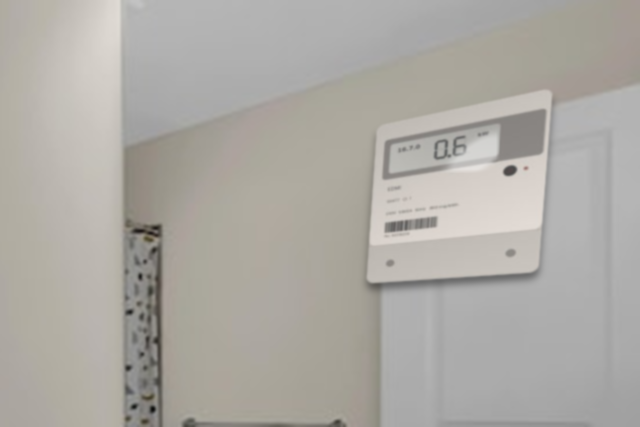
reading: kW 0.6
